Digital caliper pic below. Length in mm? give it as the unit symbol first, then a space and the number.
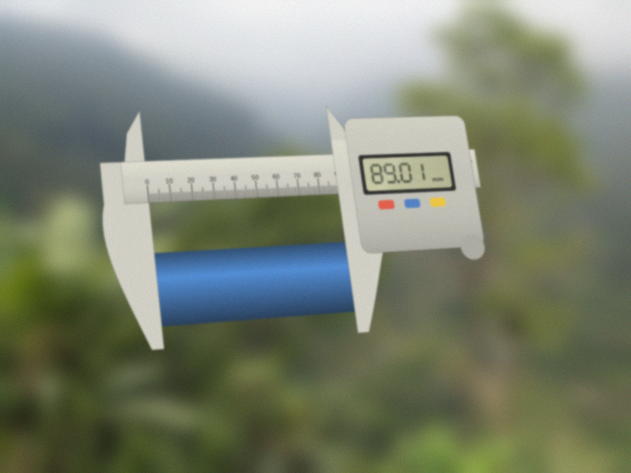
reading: mm 89.01
